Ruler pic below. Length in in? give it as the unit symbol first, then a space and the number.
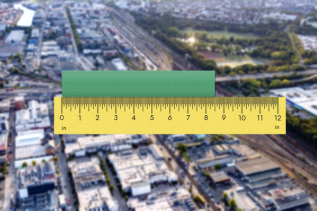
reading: in 8.5
